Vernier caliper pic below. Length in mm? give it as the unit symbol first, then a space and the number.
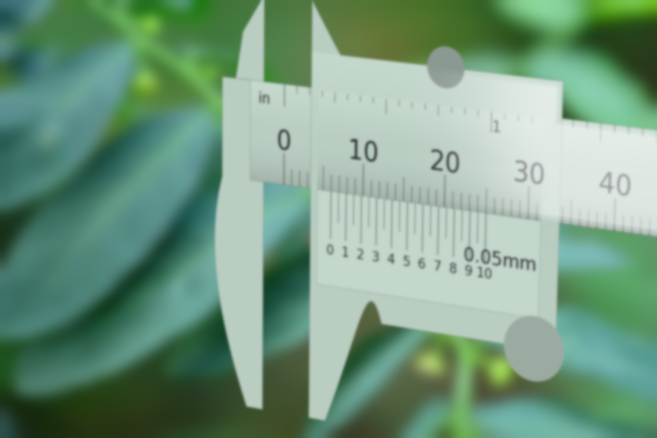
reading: mm 6.0
